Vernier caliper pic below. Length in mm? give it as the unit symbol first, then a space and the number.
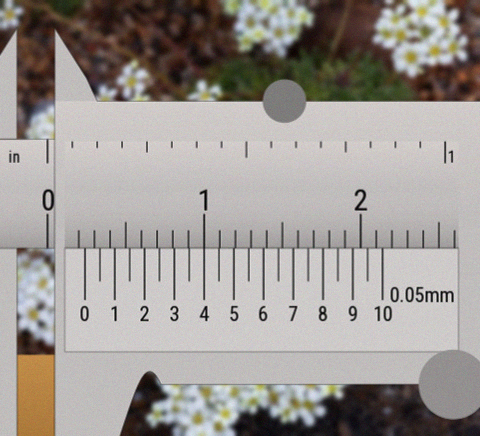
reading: mm 2.4
